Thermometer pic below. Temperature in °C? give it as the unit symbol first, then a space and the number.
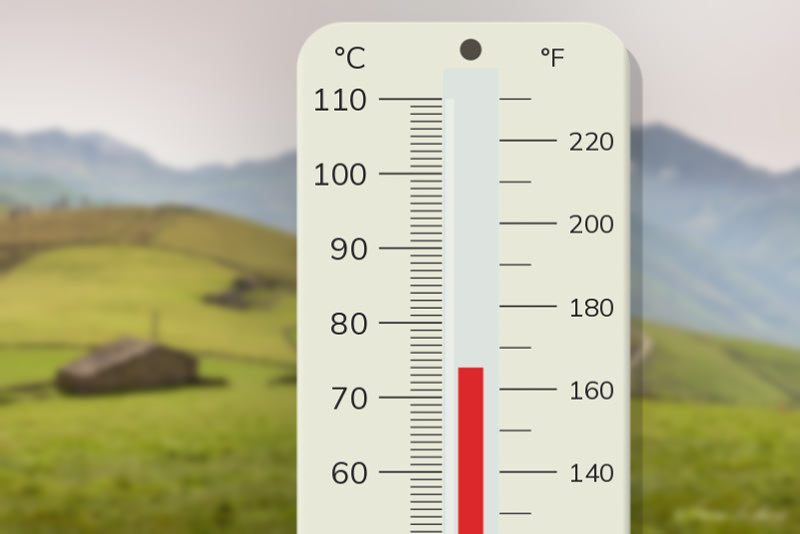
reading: °C 74
